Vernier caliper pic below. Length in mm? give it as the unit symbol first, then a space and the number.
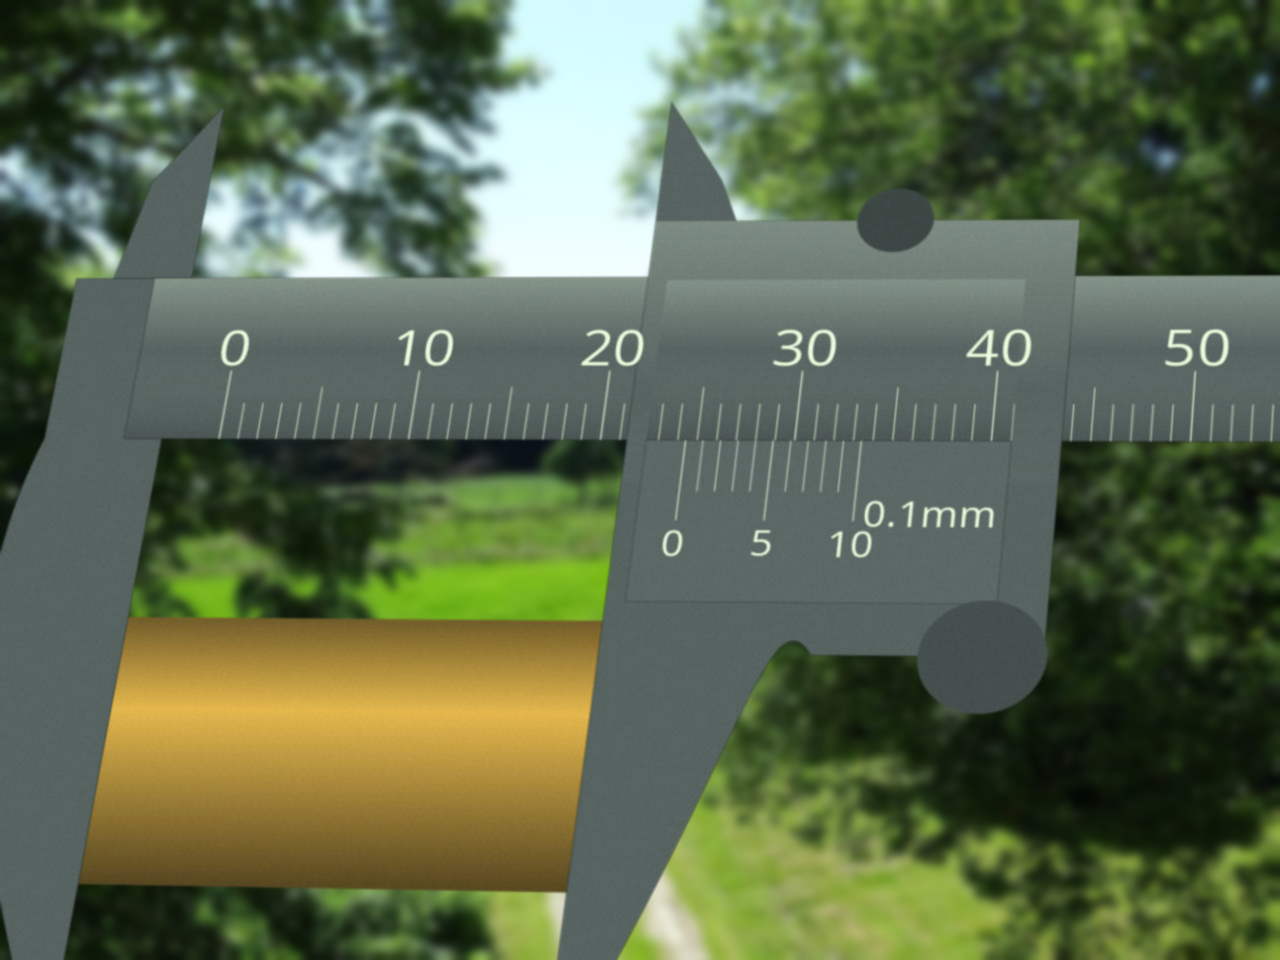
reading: mm 24.4
